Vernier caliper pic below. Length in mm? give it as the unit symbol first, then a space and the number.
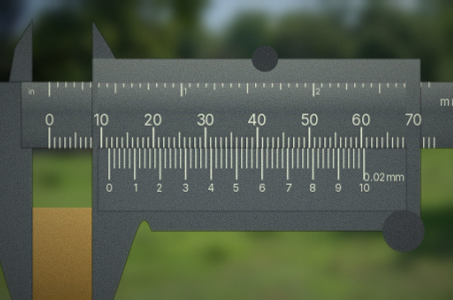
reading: mm 11.5
